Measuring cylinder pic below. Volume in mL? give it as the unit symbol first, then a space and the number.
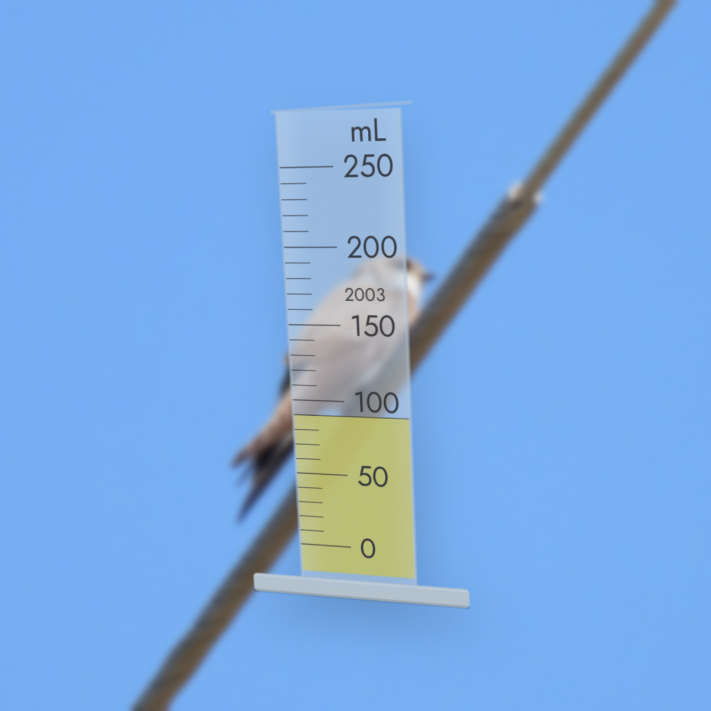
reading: mL 90
